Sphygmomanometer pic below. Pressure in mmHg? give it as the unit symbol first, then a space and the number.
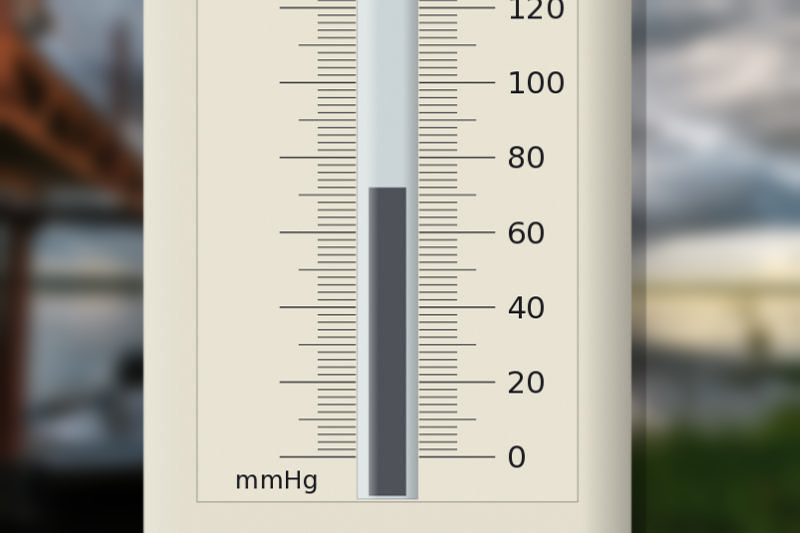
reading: mmHg 72
